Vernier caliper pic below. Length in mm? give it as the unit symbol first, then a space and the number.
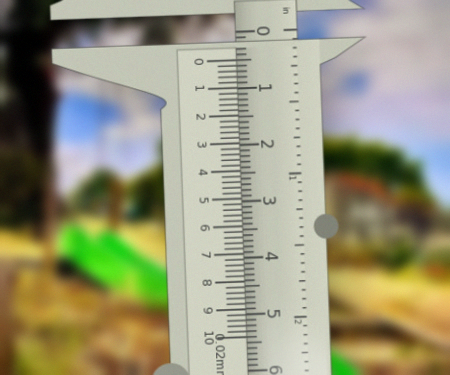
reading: mm 5.0
